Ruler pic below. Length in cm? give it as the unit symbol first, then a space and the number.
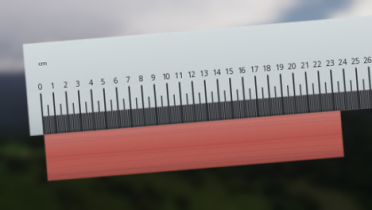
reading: cm 23.5
